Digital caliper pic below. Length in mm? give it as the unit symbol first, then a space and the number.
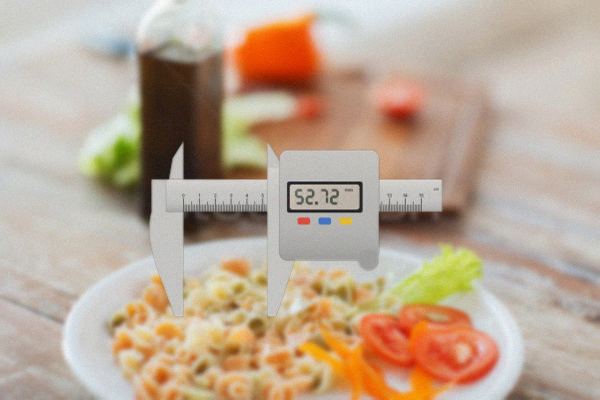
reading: mm 52.72
